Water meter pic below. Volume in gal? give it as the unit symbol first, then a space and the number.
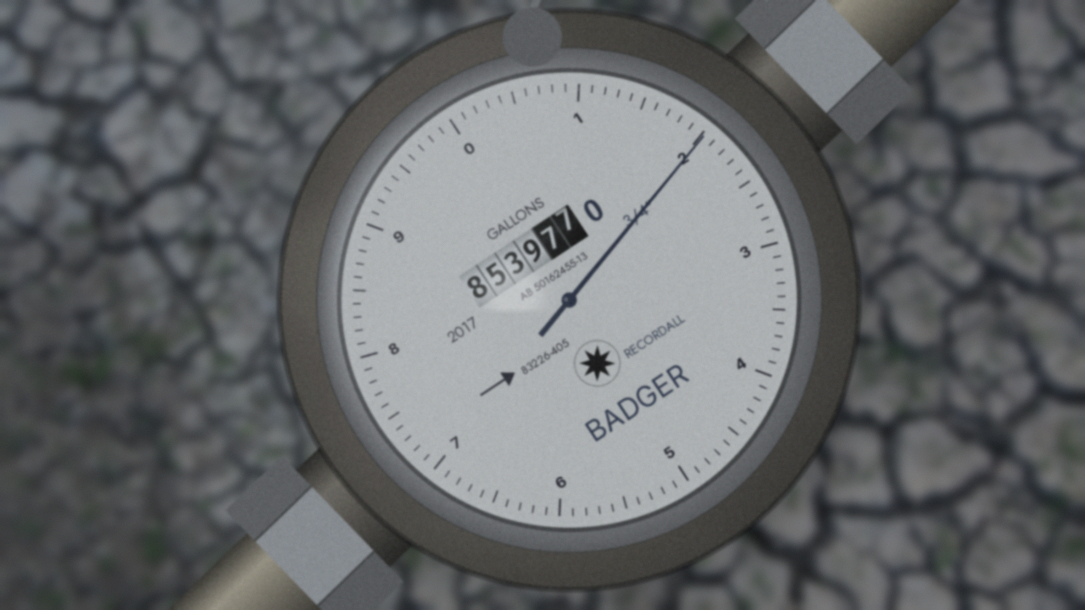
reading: gal 8539772.0
